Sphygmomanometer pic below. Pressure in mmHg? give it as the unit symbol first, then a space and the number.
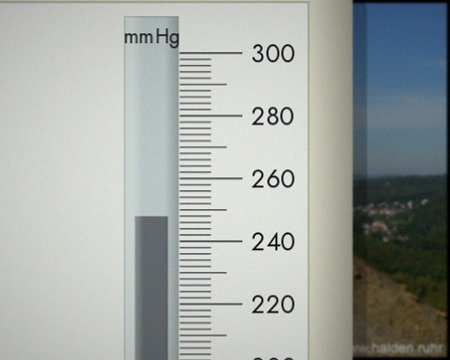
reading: mmHg 248
